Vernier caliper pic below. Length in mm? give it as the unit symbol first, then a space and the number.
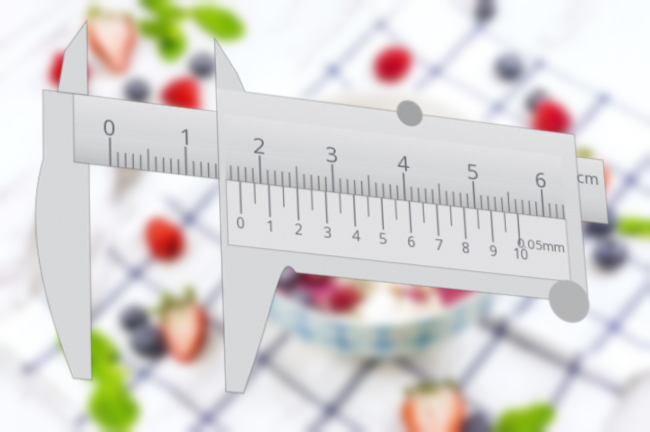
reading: mm 17.2
